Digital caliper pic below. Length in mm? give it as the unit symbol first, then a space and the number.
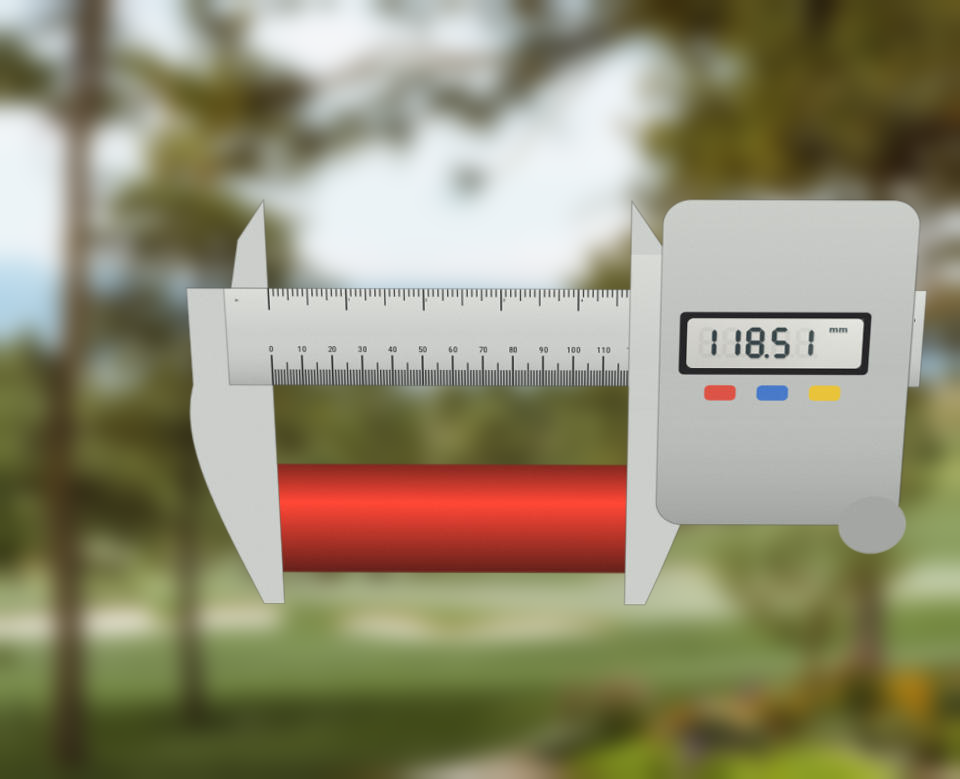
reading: mm 118.51
